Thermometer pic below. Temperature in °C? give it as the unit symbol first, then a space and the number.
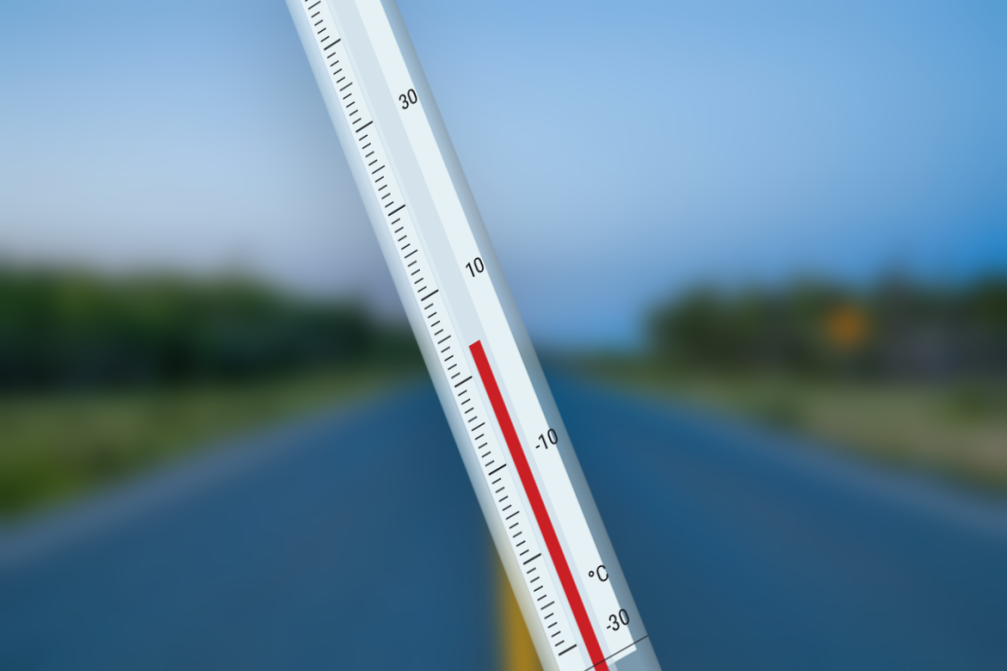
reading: °C 3
